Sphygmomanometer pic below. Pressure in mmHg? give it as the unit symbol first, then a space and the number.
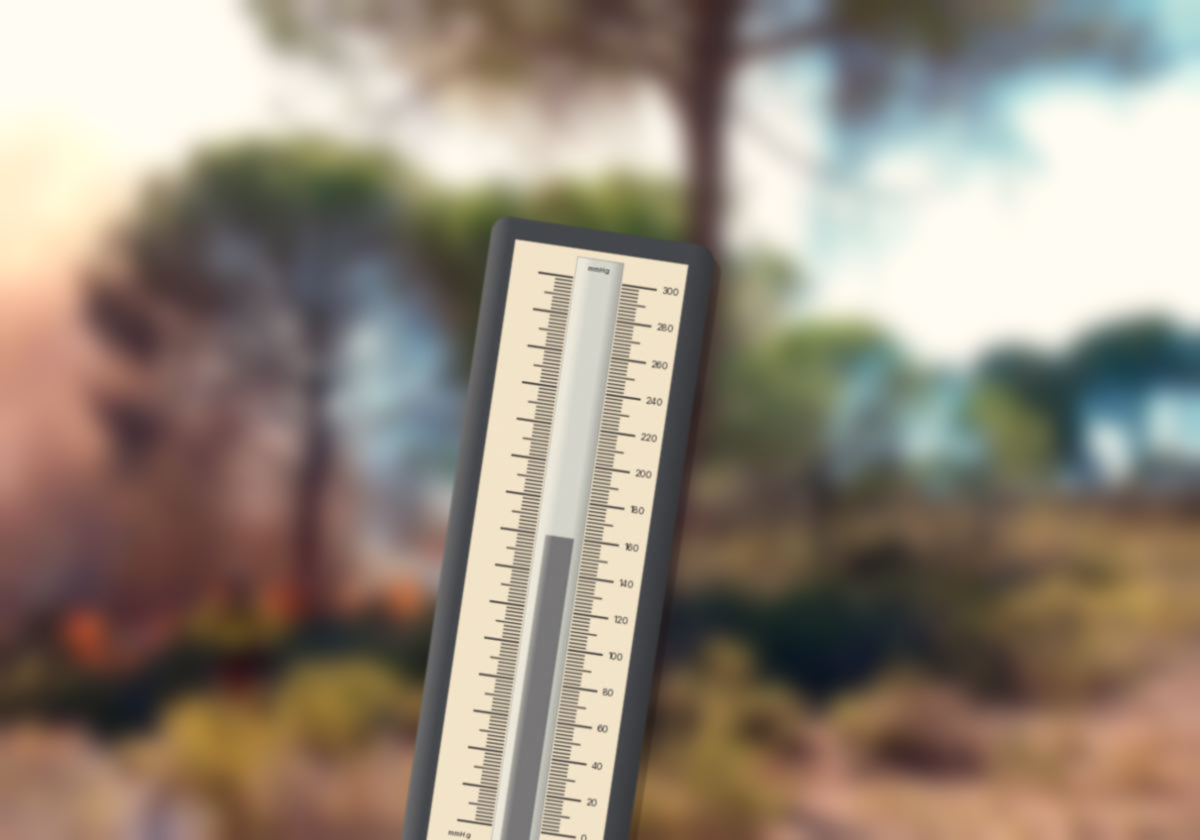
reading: mmHg 160
